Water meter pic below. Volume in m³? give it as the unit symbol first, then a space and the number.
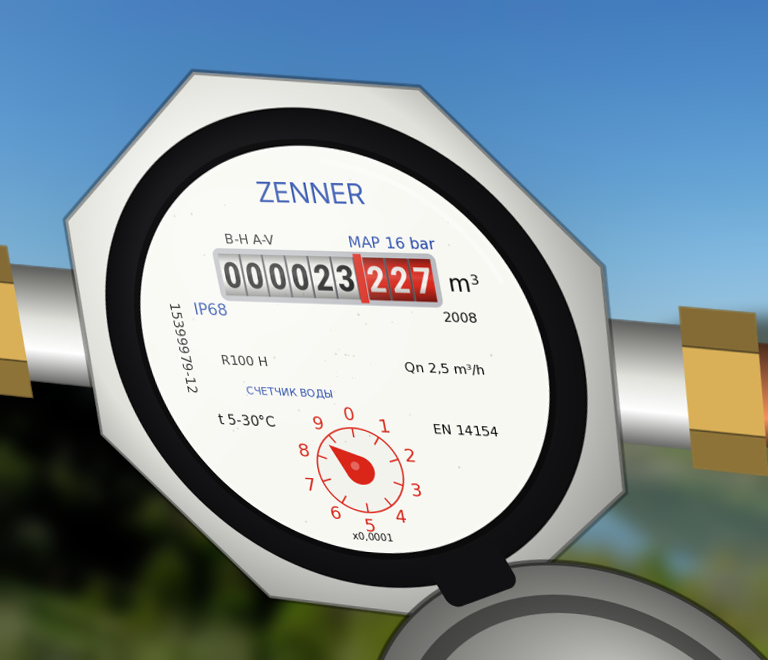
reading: m³ 23.2278
